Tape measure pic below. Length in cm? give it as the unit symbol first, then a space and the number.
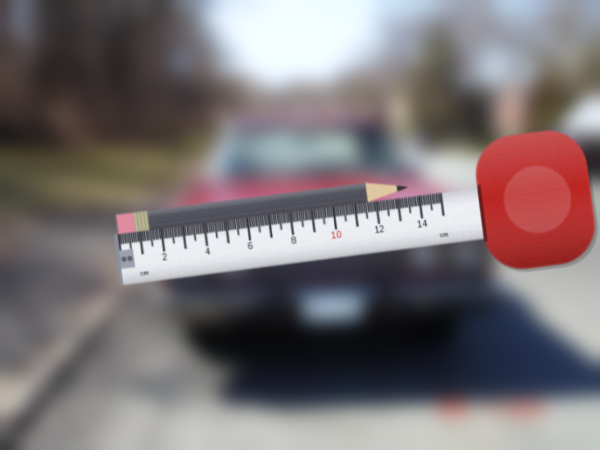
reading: cm 13.5
